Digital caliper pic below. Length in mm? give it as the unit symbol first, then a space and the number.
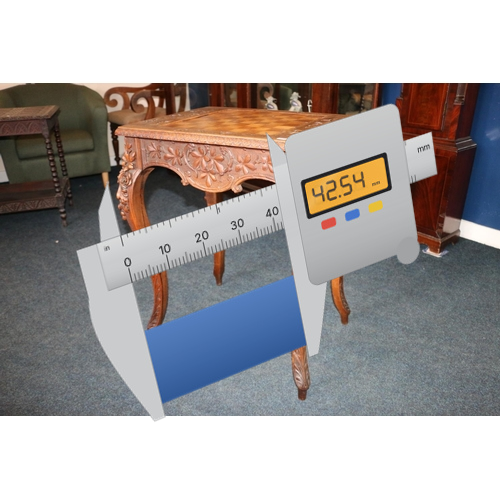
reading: mm 42.54
